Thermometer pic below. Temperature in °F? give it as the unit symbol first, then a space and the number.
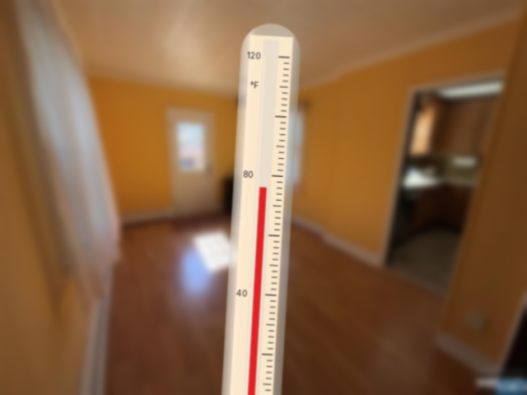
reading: °F 76
